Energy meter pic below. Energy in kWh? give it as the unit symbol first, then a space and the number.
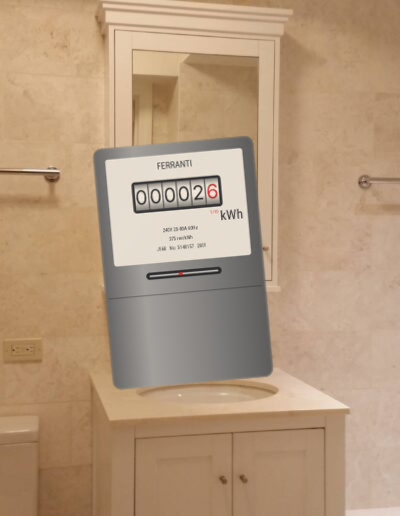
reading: kWh 2.6
